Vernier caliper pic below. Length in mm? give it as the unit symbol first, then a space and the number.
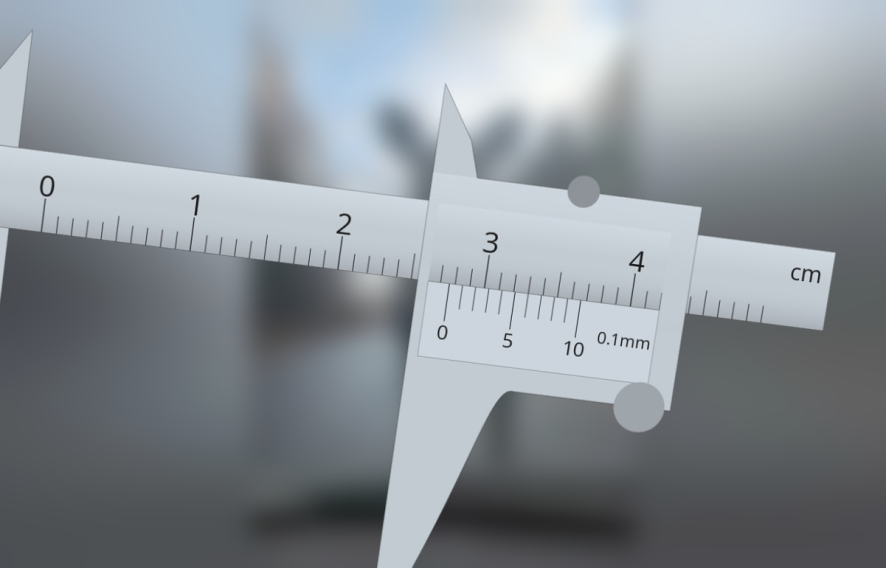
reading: mm 27.6
